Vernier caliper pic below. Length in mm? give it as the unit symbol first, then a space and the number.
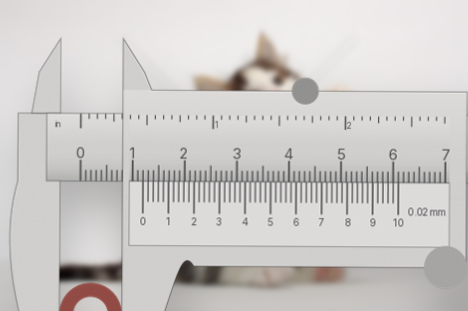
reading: mm 12.0
